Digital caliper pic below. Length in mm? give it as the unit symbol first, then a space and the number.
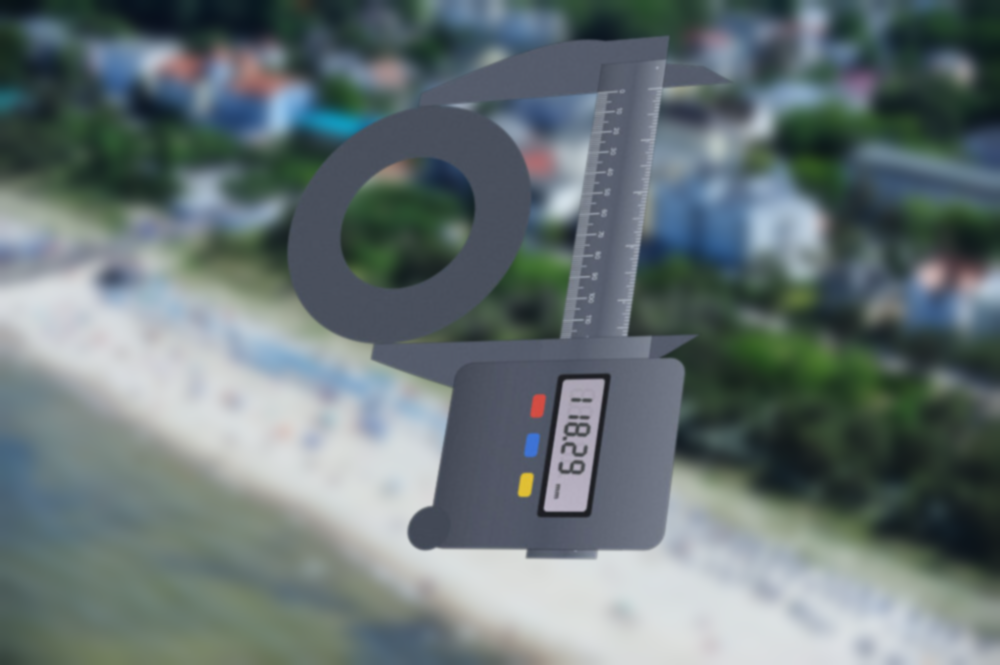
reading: mm 118.29
